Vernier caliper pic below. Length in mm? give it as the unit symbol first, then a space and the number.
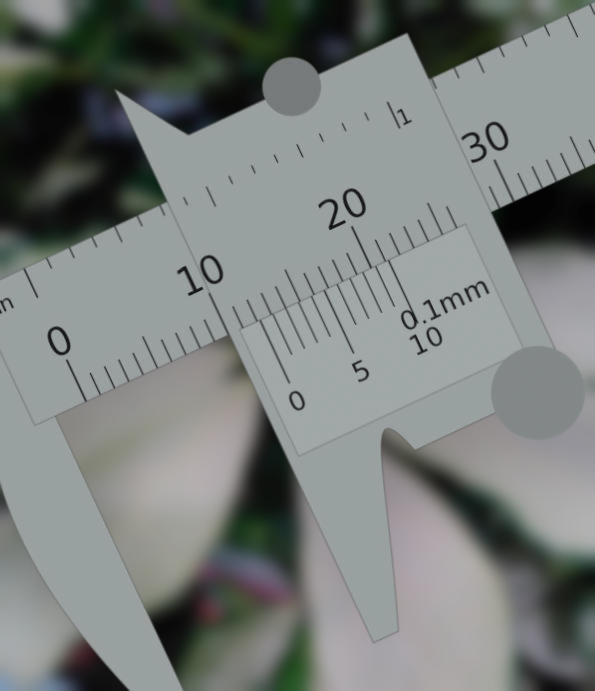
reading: mm 12.2
